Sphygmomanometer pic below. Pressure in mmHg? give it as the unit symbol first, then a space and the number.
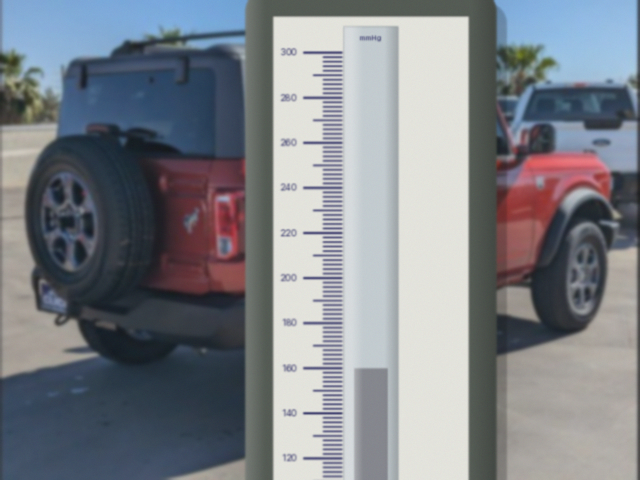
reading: mmHg 160
